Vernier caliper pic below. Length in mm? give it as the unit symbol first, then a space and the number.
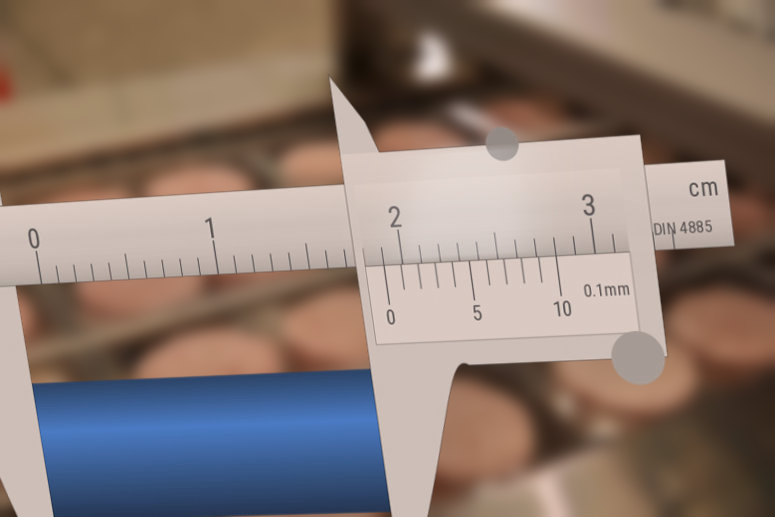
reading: mm 19.0
